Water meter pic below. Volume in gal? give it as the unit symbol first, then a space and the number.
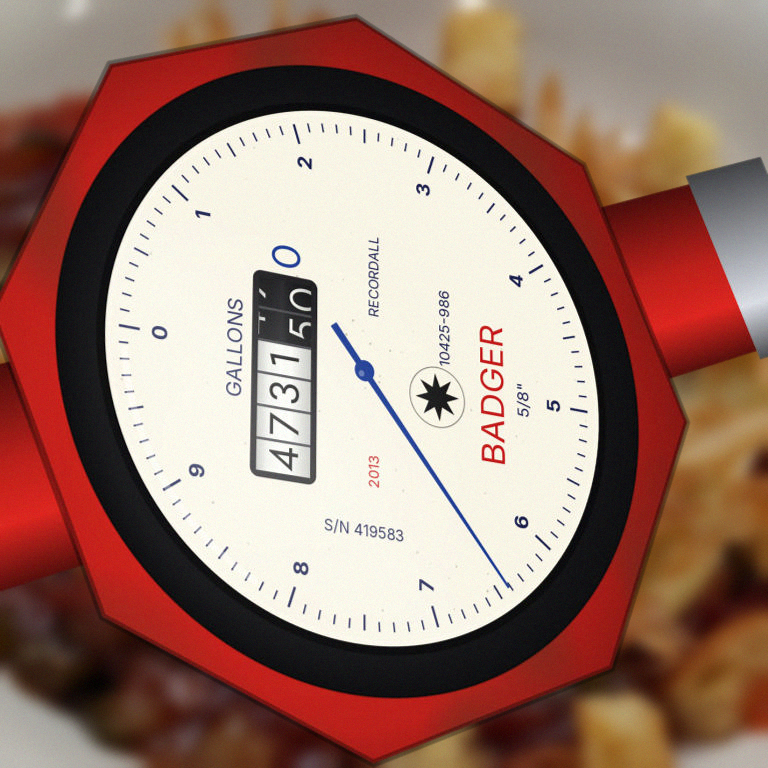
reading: gal 4731496.4
